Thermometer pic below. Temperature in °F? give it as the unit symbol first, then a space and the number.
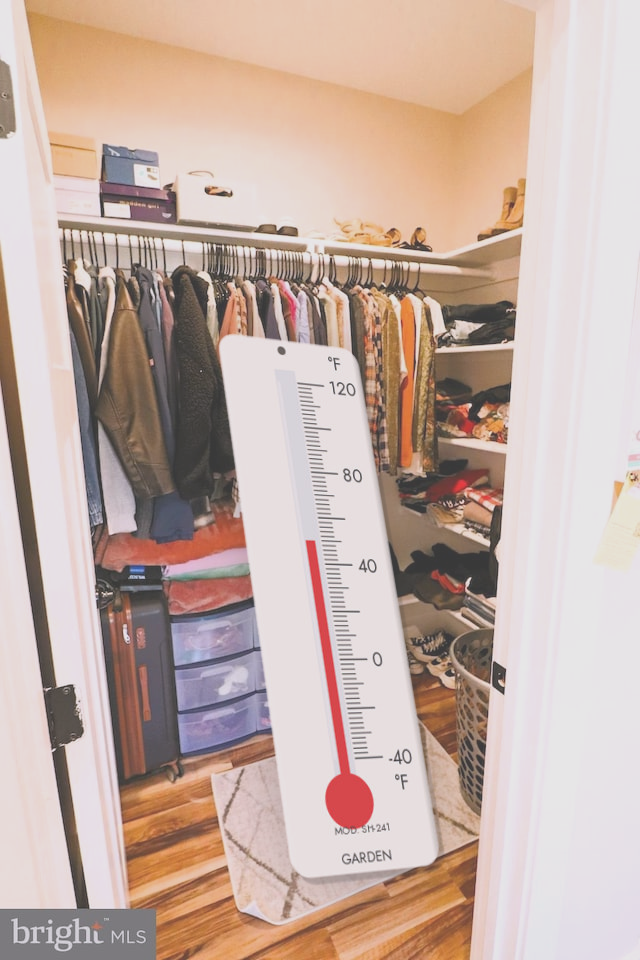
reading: °F 50
